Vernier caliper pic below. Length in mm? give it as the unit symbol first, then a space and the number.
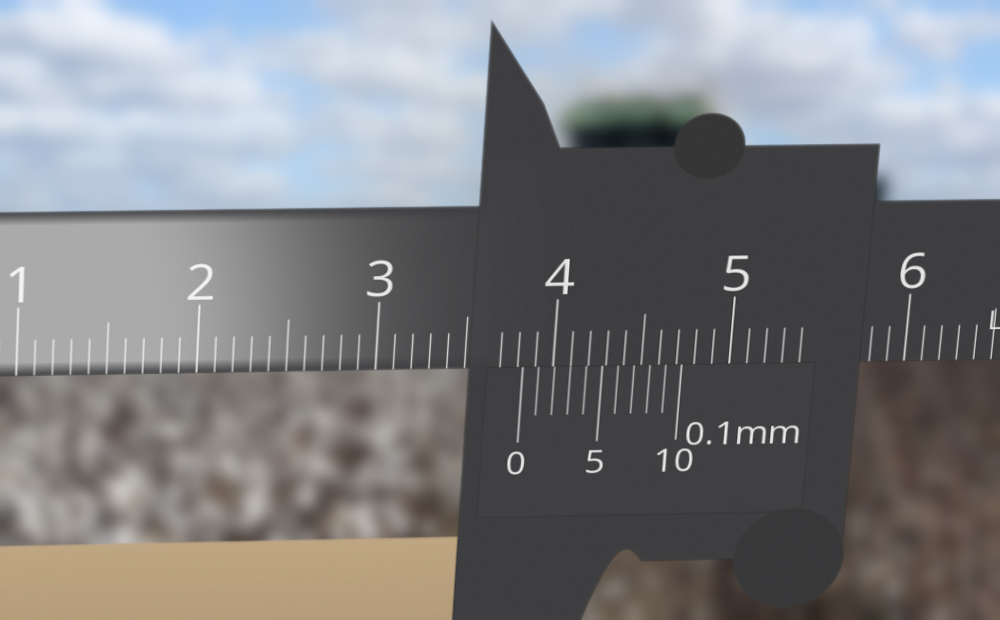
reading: mm 38.3
